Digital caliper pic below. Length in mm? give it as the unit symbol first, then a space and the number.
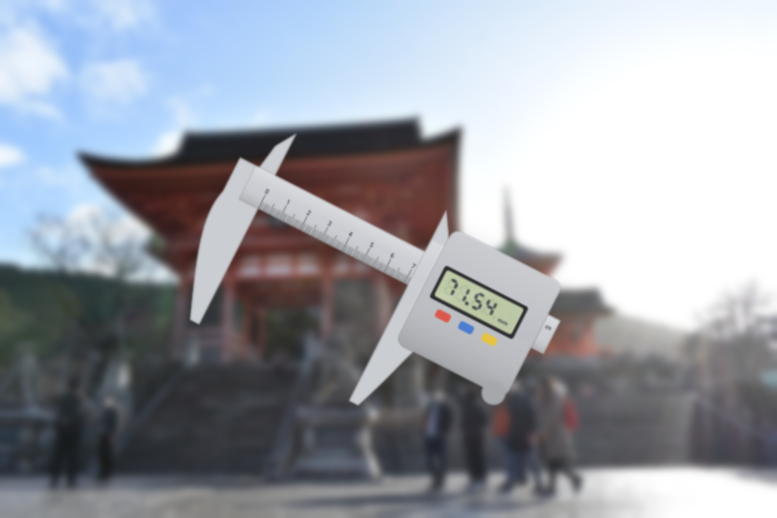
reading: mm 71.54
